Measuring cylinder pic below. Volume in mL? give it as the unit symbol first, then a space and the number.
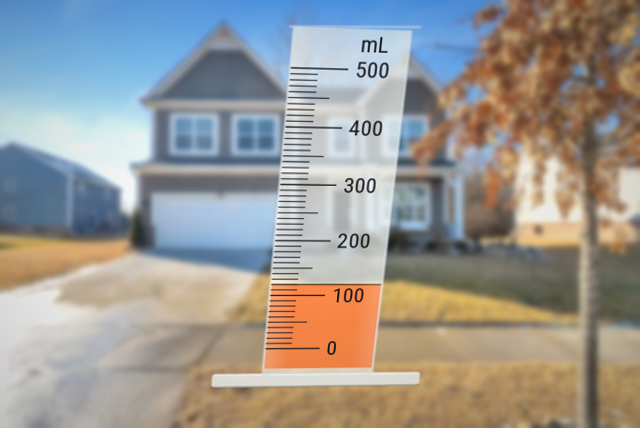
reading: mL 120
